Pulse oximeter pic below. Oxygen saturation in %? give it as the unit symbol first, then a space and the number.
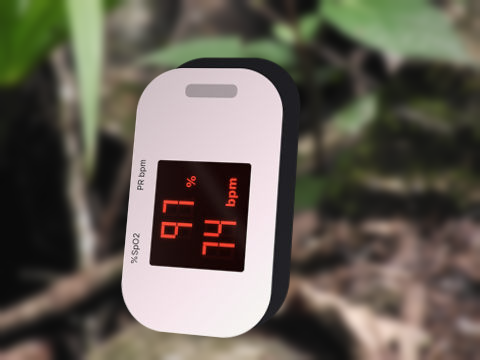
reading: % 97
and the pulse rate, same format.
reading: bpm 74
